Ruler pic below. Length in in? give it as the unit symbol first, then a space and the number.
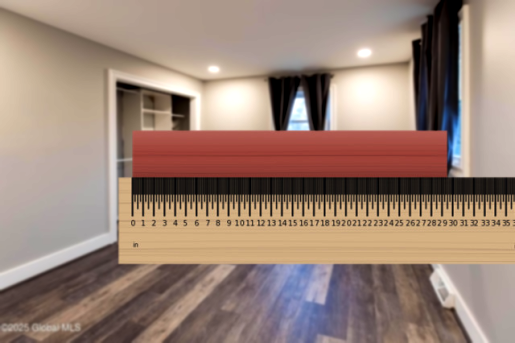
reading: in 29.5
